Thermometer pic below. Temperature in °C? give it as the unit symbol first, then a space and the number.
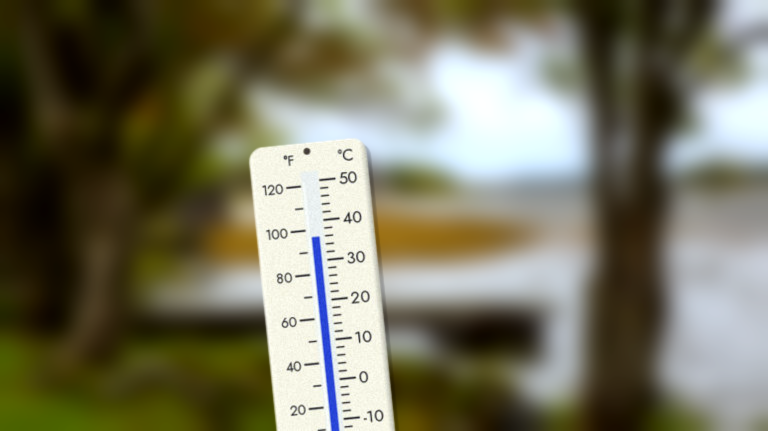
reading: °C 36
